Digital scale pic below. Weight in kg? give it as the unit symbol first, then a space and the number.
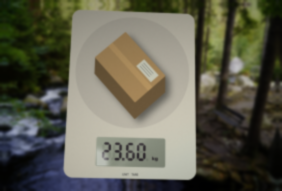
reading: kg 23.60
